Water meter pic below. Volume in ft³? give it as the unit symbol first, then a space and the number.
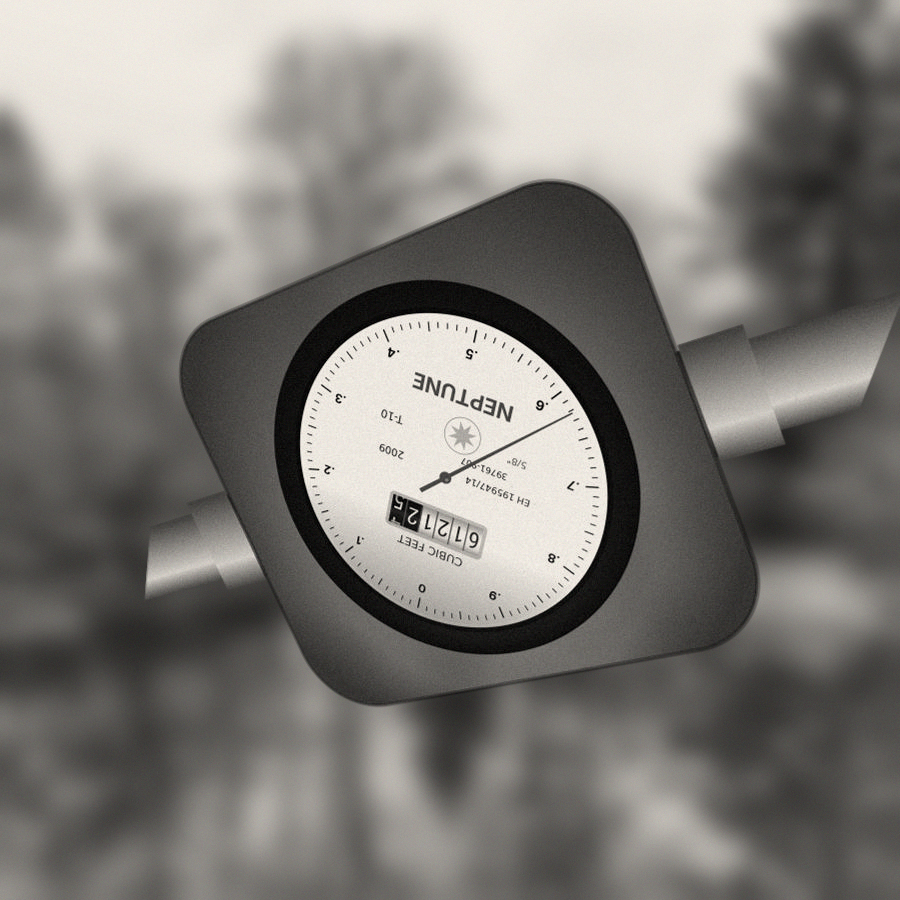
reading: ft³ 612124.62
